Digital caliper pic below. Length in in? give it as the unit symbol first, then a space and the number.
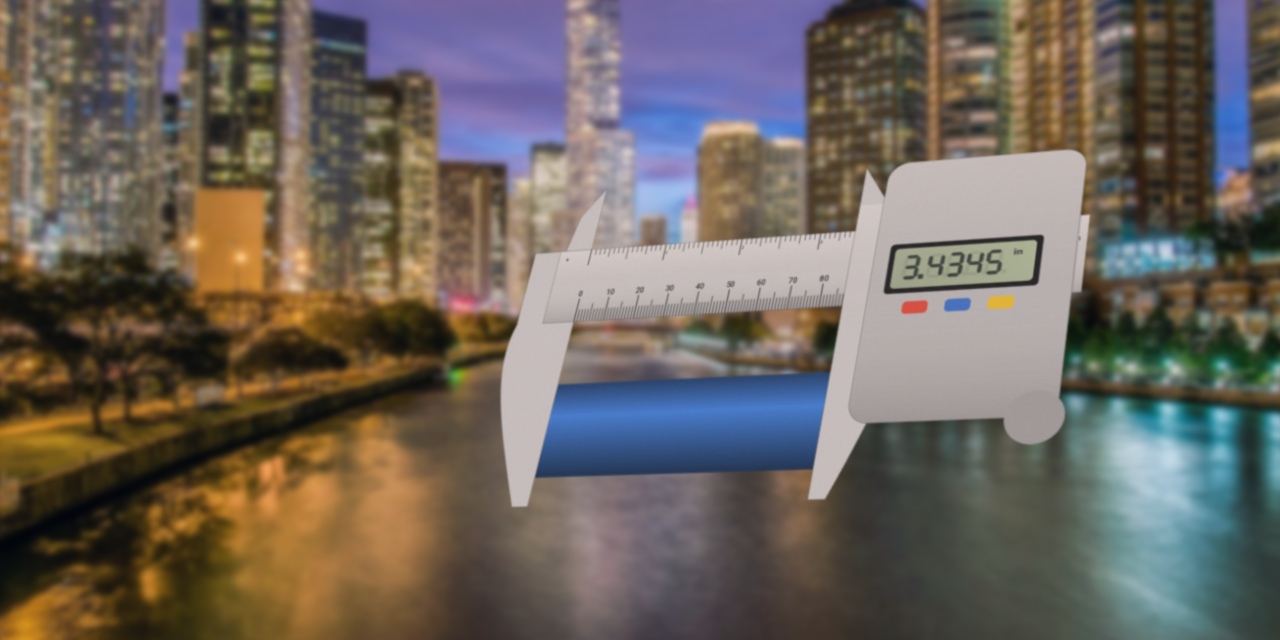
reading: in 3.4345
